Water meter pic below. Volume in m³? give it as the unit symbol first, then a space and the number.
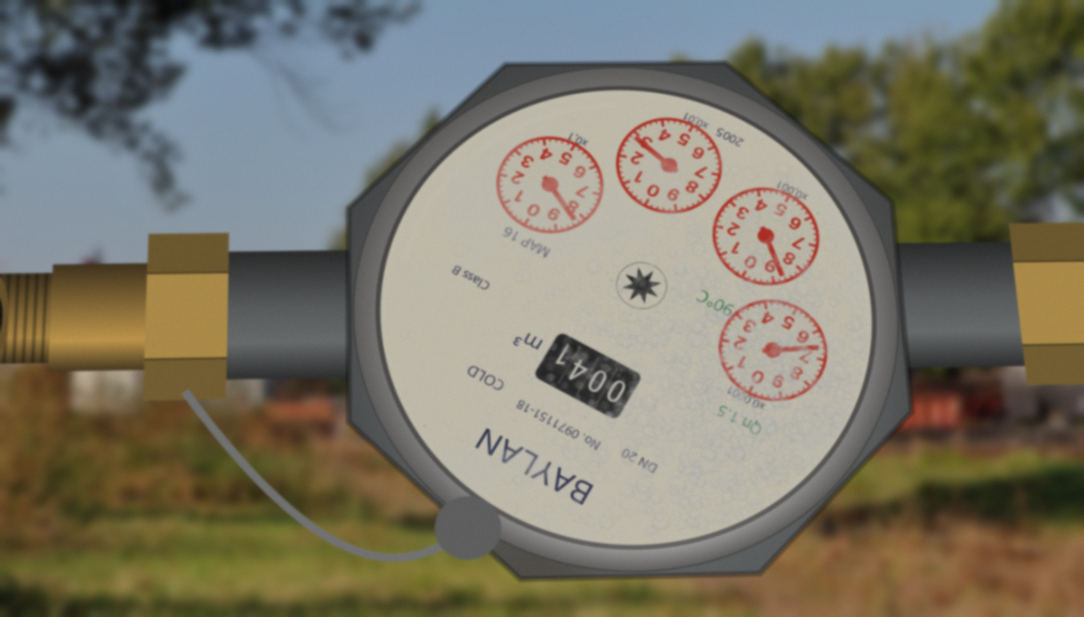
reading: m³ 40.8286
